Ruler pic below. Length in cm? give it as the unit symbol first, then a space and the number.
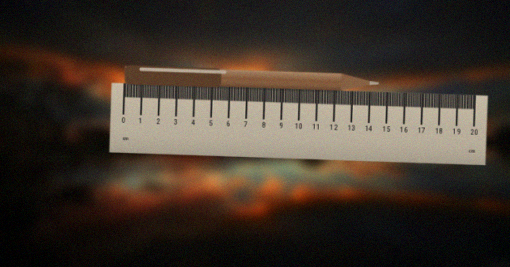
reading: cm 14.5
